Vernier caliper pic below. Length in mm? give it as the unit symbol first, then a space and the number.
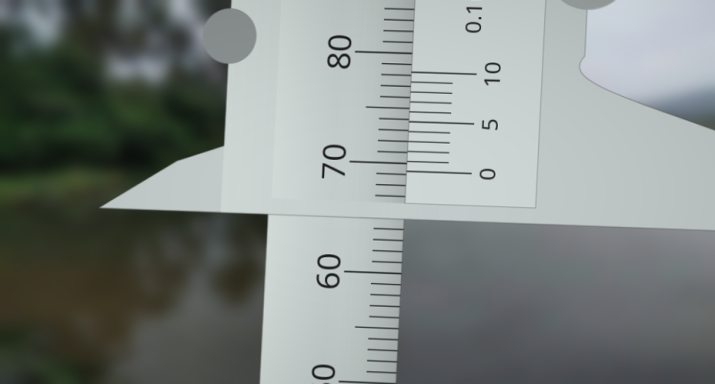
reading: mm 69.3
